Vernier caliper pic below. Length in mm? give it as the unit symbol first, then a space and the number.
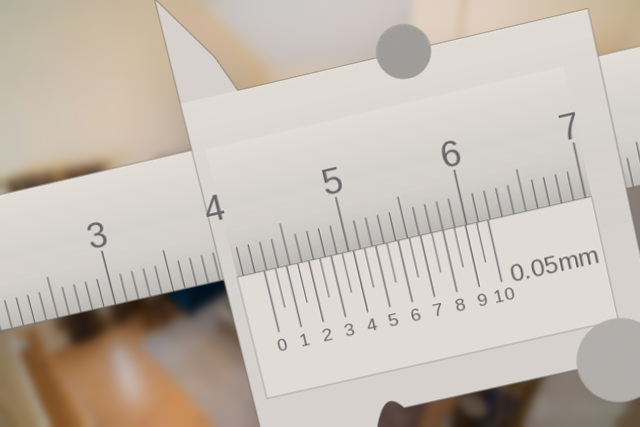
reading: mm 42.8
